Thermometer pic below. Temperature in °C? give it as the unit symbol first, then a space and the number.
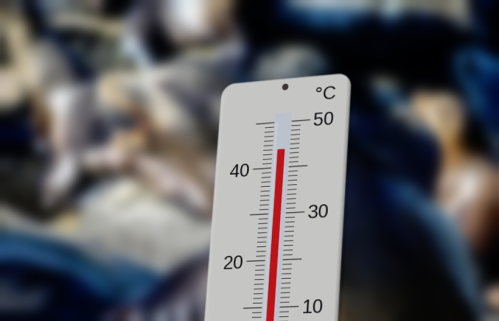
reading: °C 44
